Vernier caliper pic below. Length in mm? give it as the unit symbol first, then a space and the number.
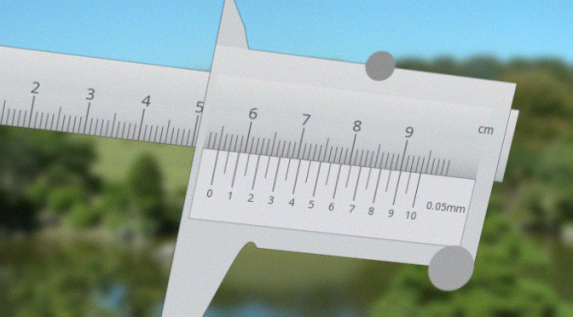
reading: mm 55.0
